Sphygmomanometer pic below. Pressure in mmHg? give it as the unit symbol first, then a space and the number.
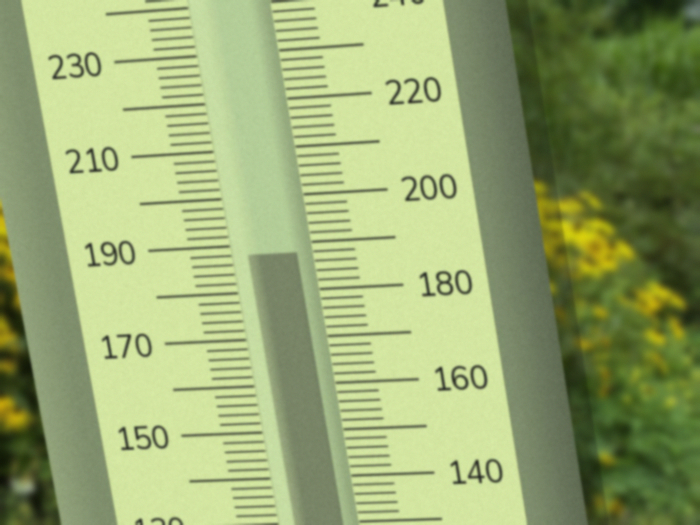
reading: mmHg 188
